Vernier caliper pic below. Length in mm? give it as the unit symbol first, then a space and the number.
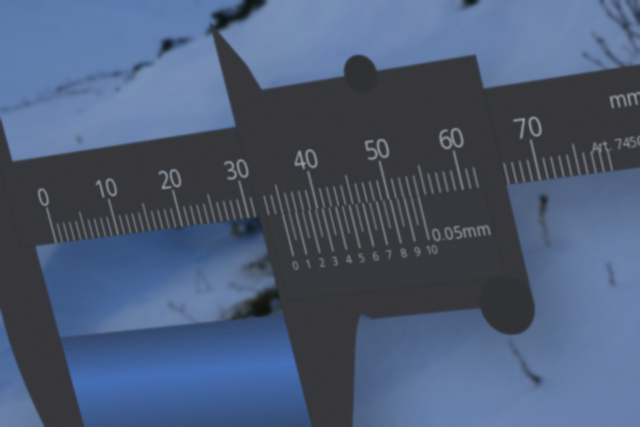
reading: mm 35.0
